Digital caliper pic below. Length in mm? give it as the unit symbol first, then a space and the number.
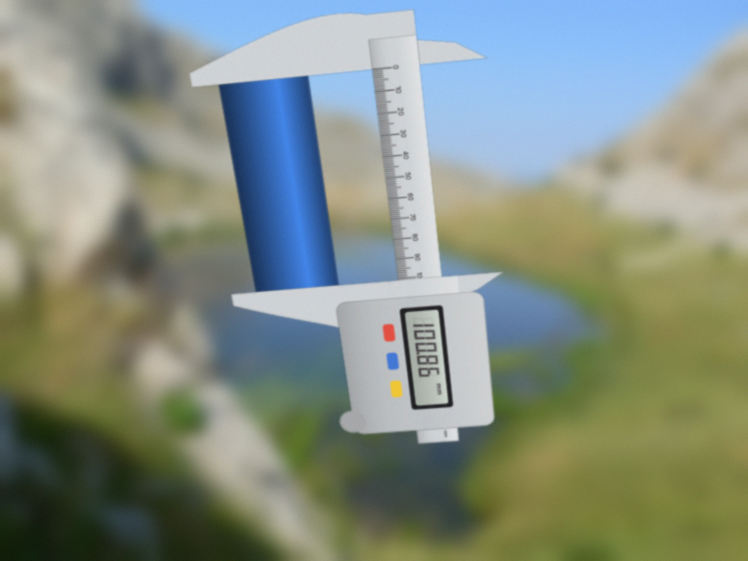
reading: mm 100.86
